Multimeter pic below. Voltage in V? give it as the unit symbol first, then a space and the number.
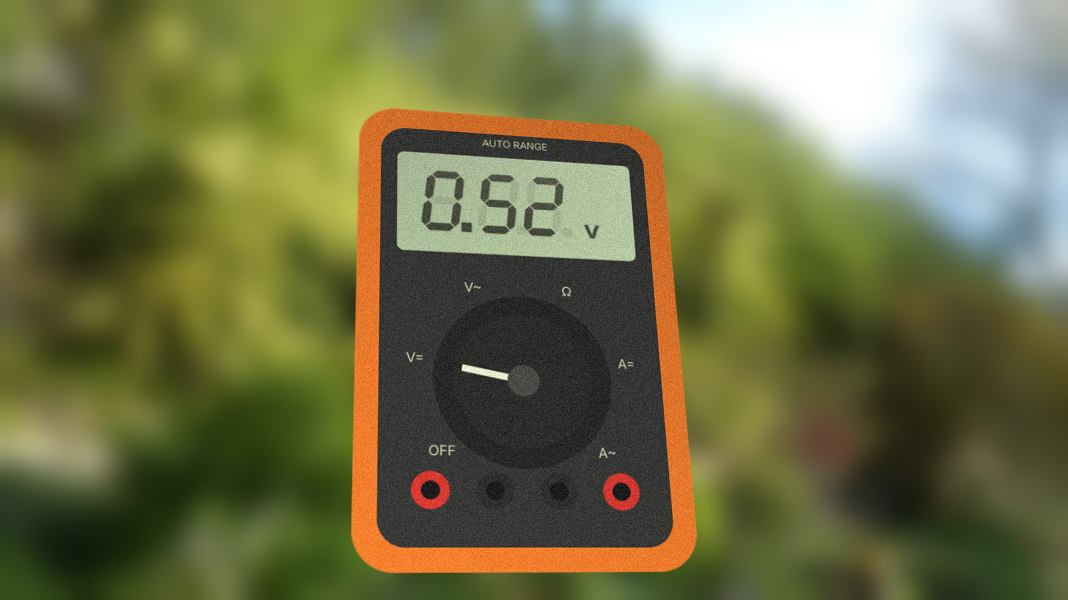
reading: V 0.52
